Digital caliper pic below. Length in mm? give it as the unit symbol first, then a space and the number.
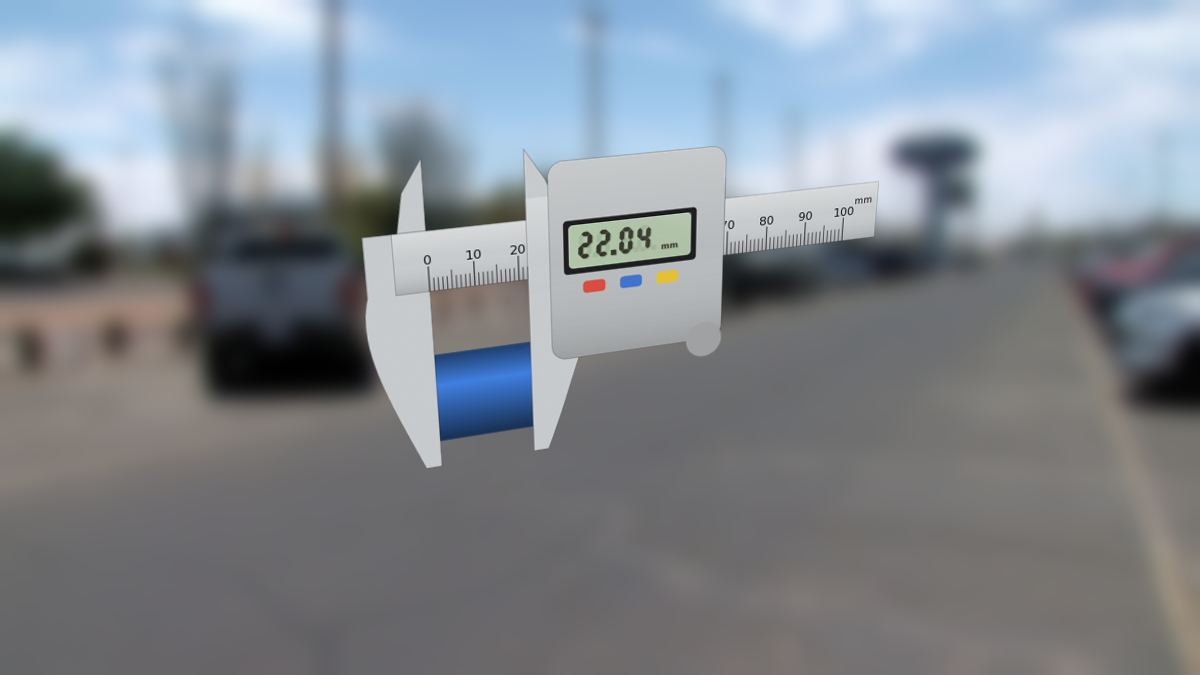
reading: mm 22.04
